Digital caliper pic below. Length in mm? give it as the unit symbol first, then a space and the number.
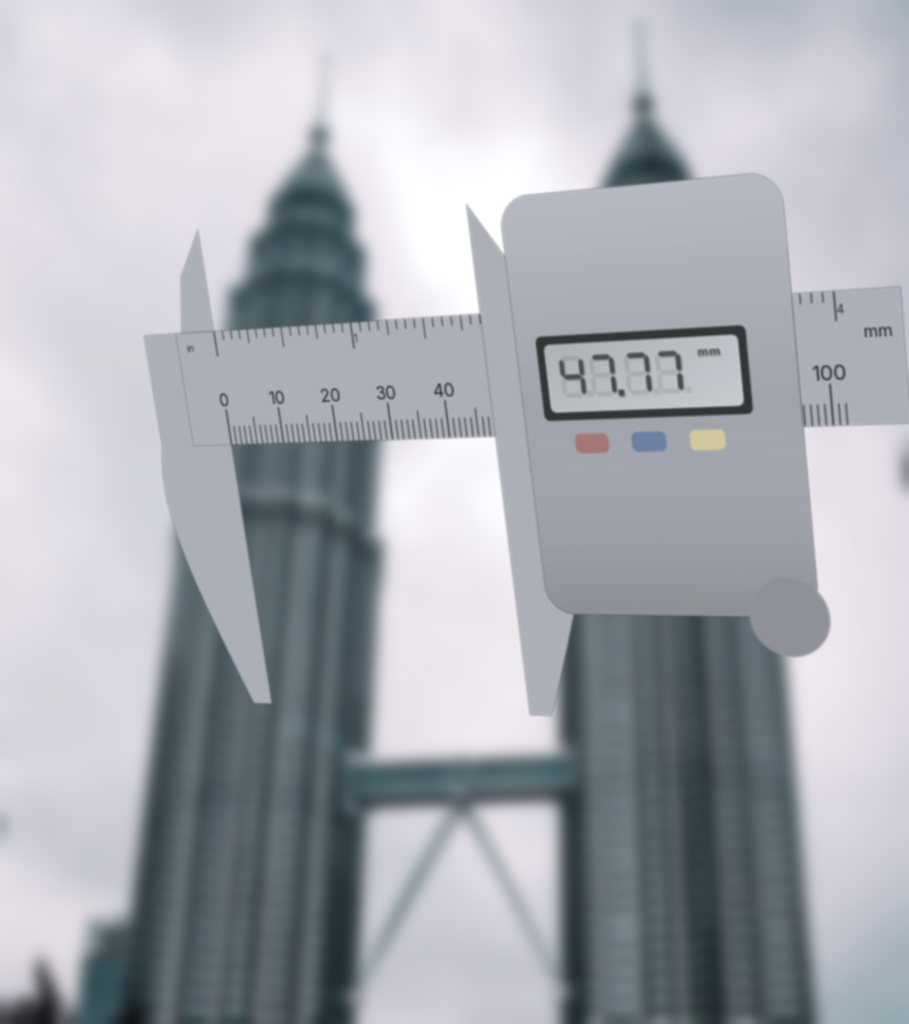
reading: mm 47.77
